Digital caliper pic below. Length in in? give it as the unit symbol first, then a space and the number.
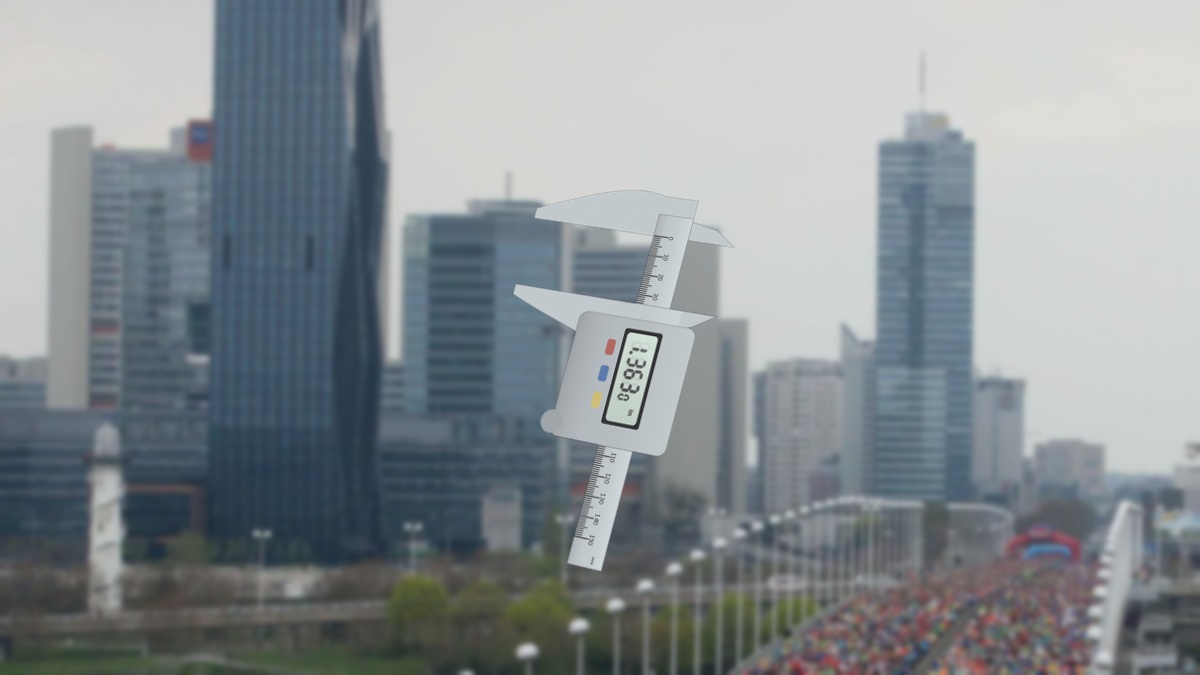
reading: in 1.3630
